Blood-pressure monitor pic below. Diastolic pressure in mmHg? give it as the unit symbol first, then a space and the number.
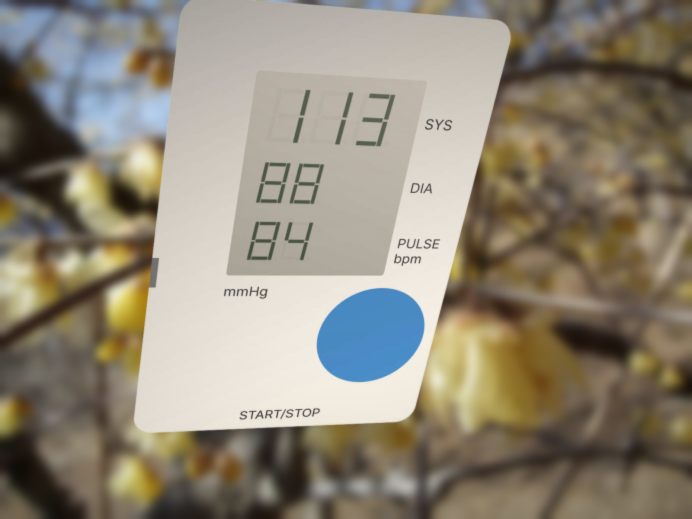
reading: mmHg 88
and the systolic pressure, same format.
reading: mmHg 113
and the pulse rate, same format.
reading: bpm 84
